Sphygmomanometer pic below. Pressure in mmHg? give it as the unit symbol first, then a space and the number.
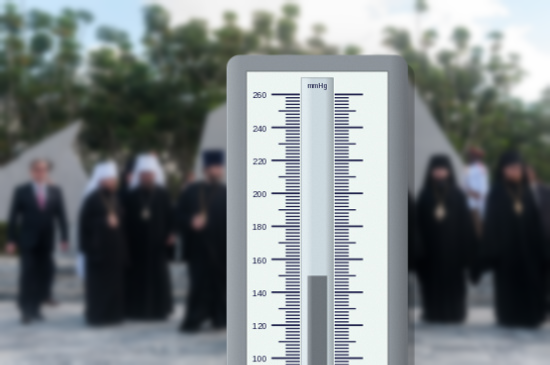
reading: mmHg 150
